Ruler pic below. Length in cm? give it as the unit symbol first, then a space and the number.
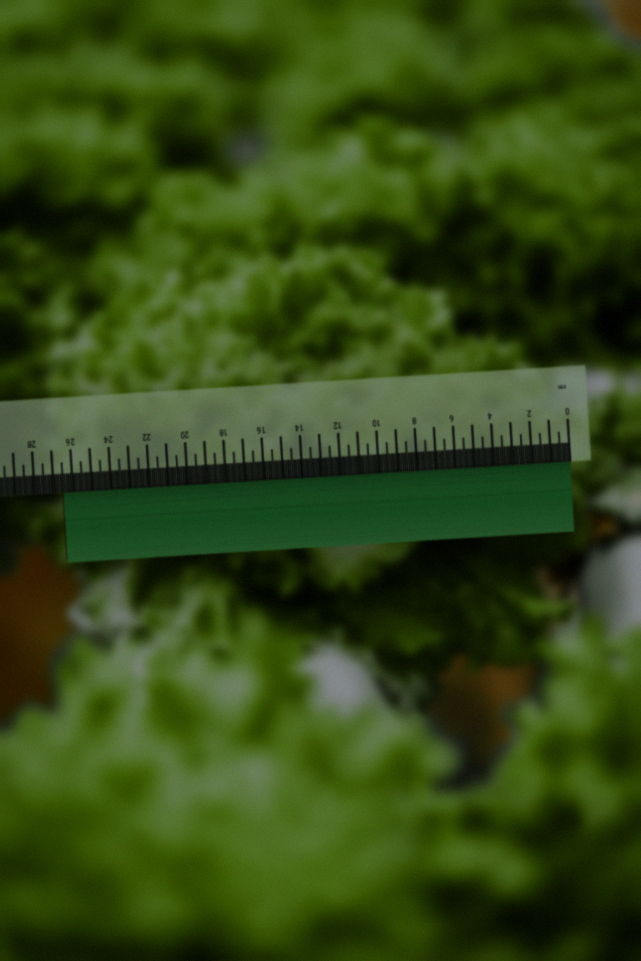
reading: cm 26.5
